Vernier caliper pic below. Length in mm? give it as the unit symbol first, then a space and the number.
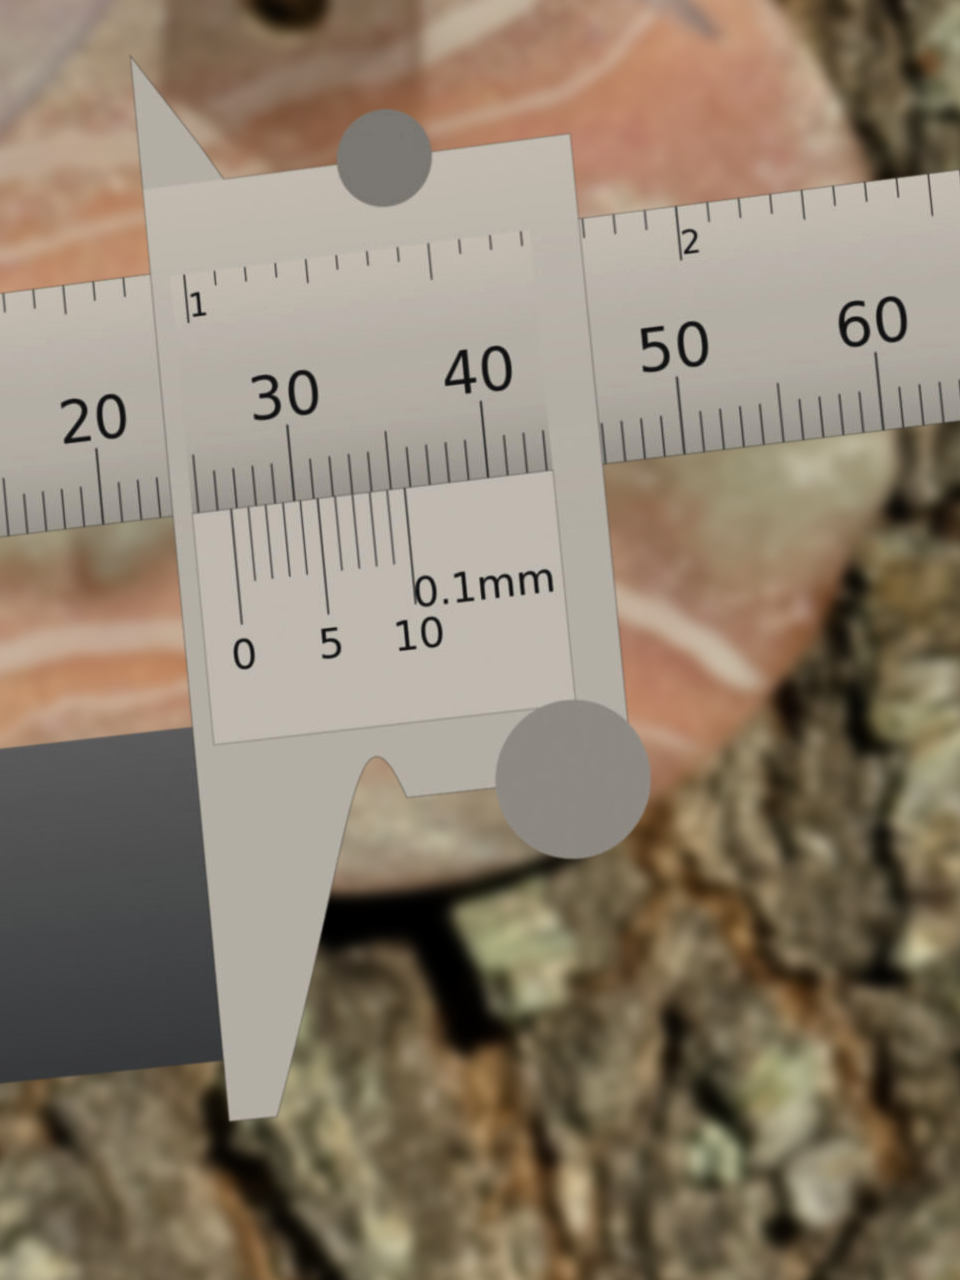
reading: mm 26.7
